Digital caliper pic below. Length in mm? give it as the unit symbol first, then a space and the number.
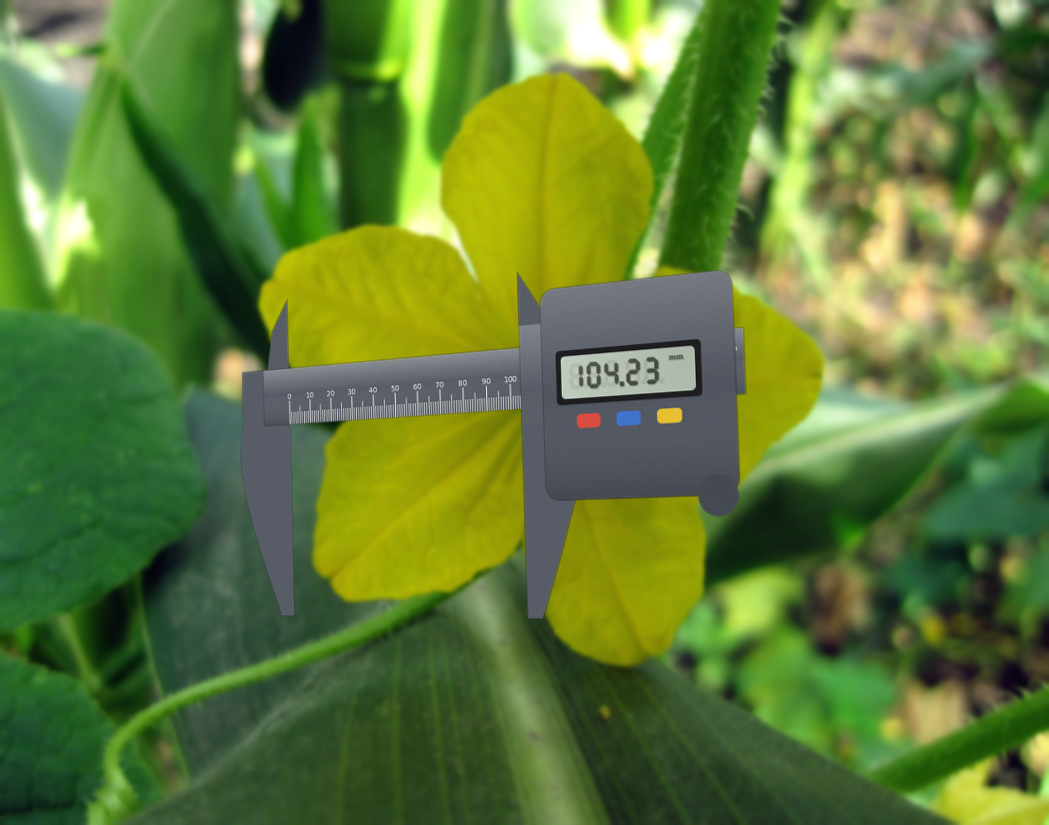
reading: mm 104.23
